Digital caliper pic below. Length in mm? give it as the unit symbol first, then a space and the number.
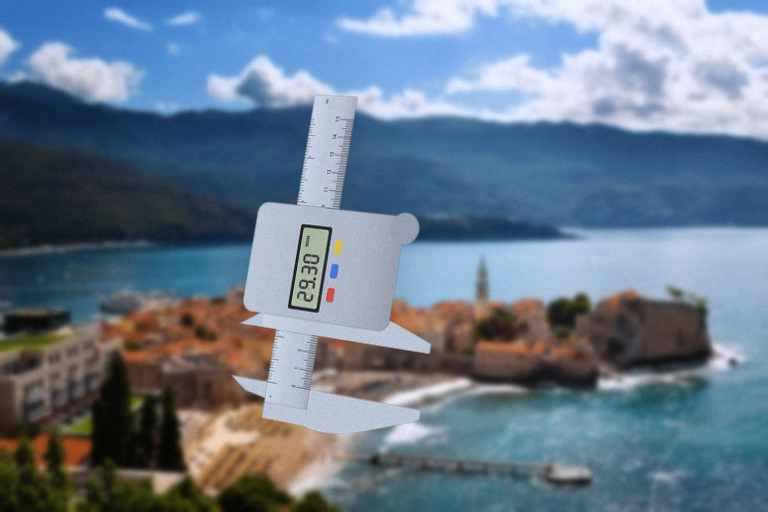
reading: mm 29.30
